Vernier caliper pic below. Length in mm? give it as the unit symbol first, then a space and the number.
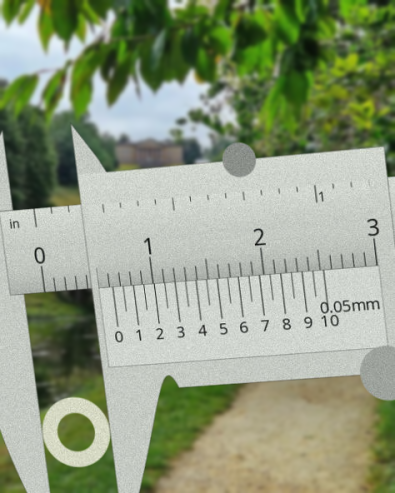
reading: mm 6.3
